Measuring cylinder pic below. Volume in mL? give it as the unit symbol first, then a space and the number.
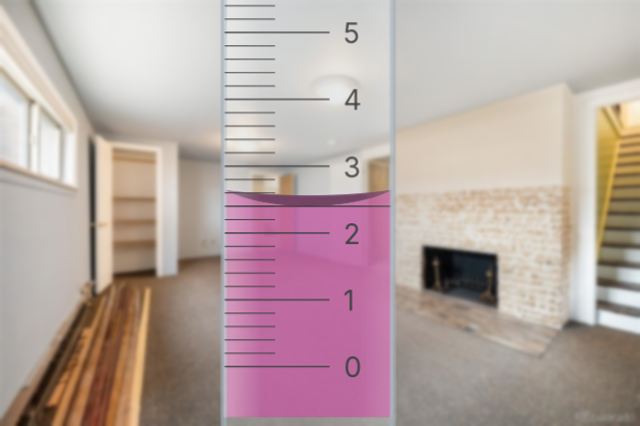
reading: mL 2.4
